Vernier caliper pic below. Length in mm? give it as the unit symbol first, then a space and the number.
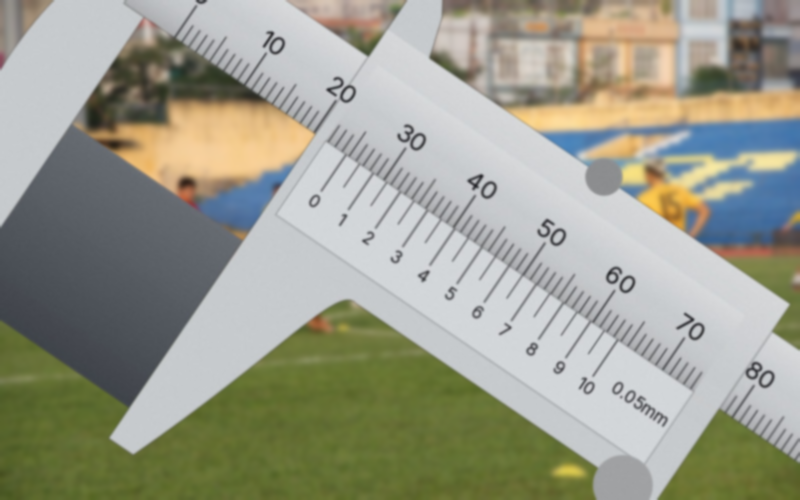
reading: mm 24.6
